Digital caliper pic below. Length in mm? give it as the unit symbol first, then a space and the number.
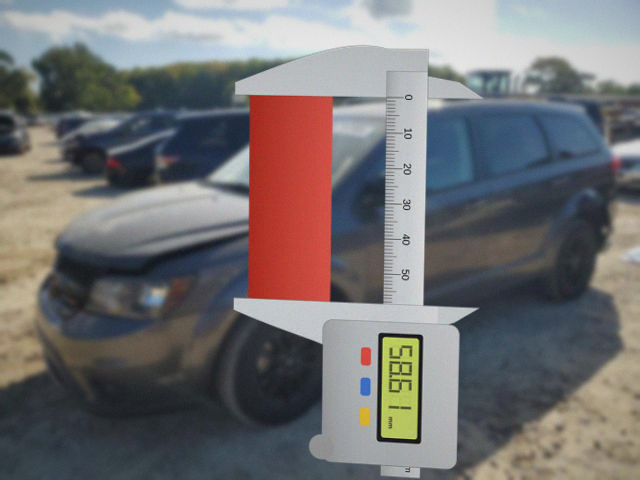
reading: mm 58.61
